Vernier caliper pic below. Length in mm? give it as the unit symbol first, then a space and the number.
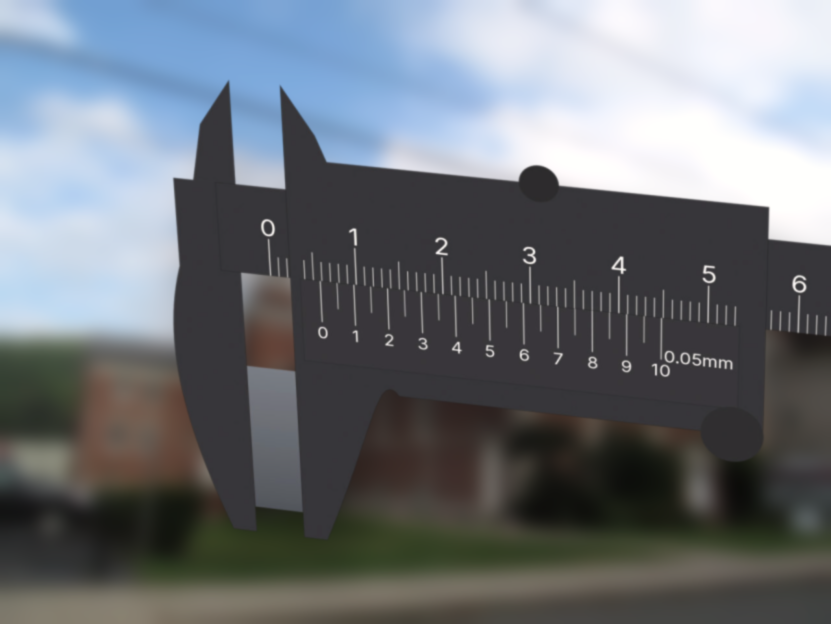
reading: mm 5.8
